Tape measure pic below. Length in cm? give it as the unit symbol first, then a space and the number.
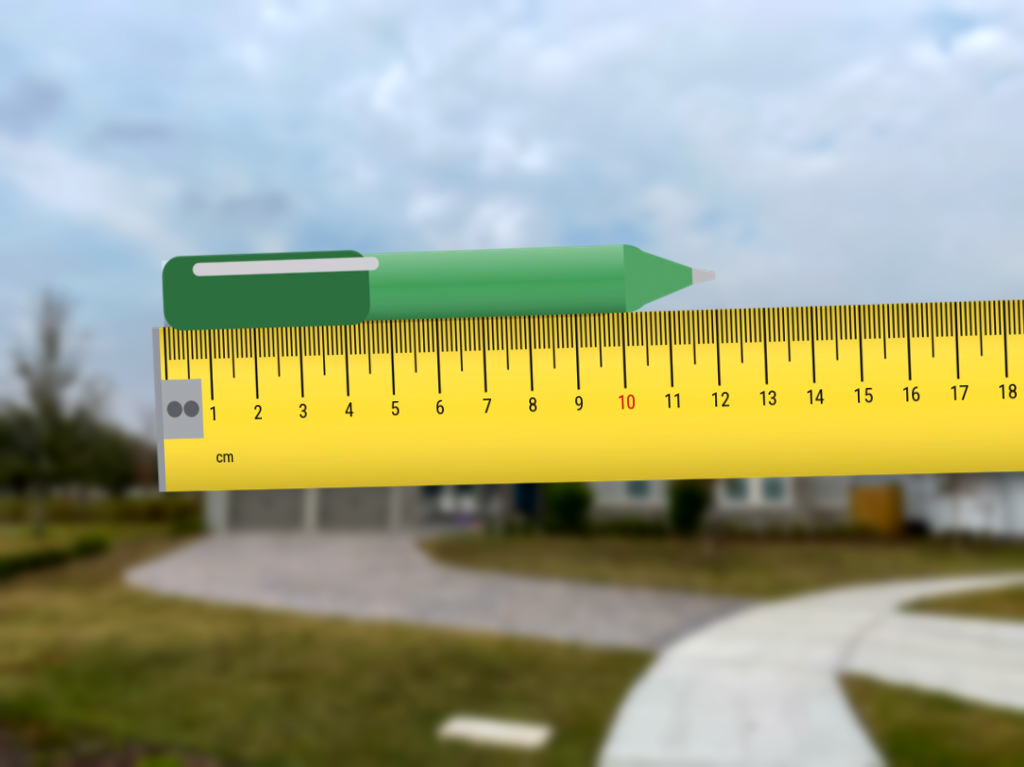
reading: cm 12
